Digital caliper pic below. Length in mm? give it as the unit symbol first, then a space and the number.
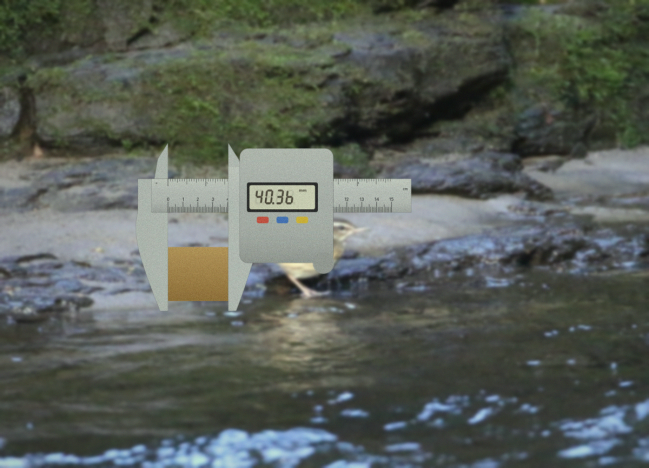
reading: mm 40.36
